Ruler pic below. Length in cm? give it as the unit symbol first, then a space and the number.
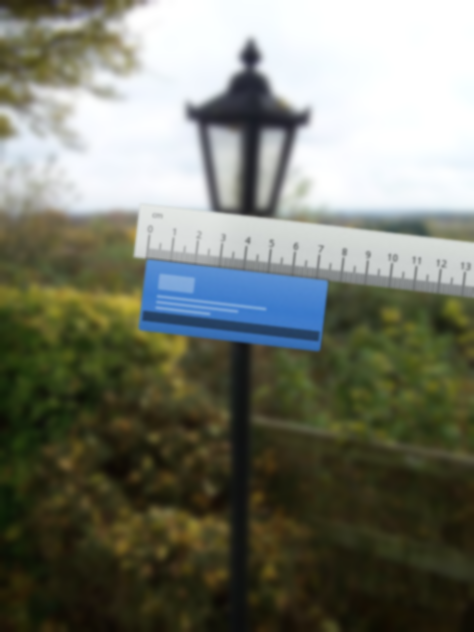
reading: cm 7.5
